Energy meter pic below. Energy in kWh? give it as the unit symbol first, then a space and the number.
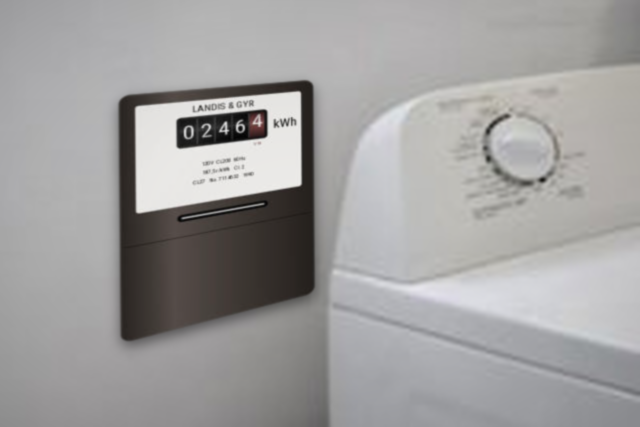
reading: kWh 246.4
